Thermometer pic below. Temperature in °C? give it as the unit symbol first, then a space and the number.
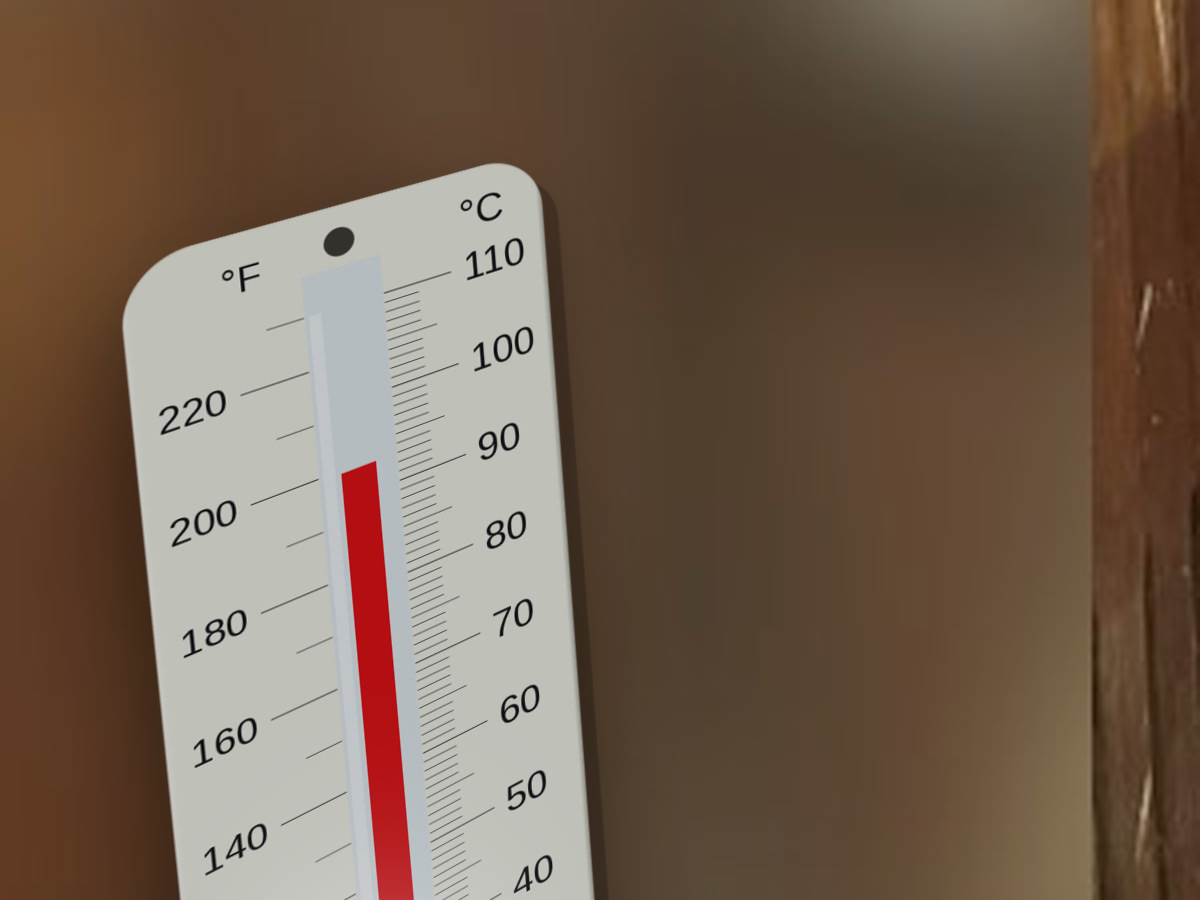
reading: °C 93
